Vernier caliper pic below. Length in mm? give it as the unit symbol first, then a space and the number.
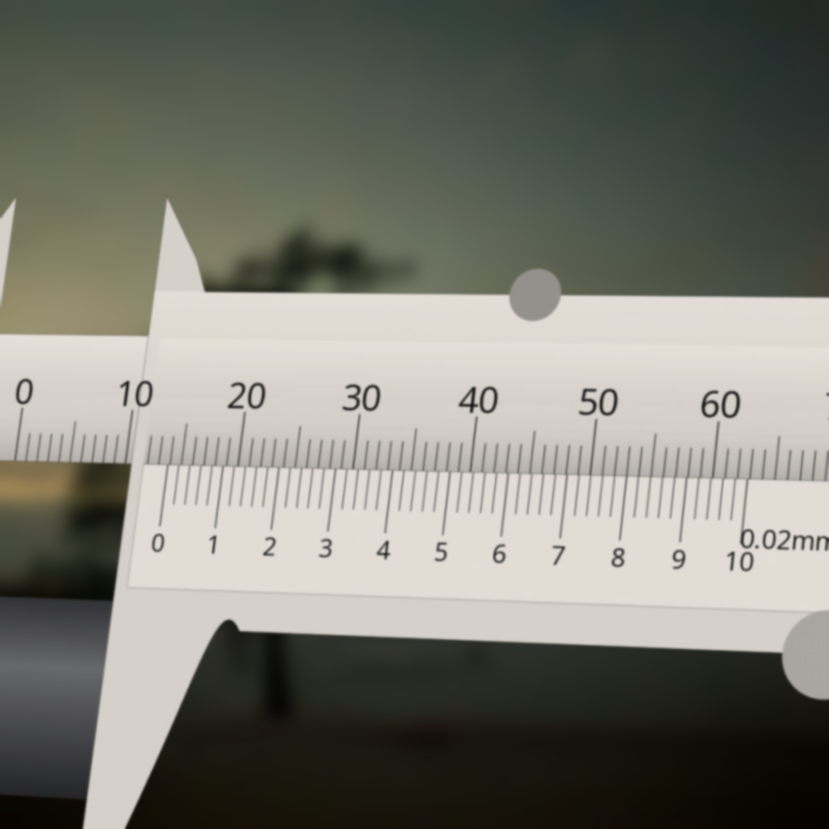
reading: mm 13.8
